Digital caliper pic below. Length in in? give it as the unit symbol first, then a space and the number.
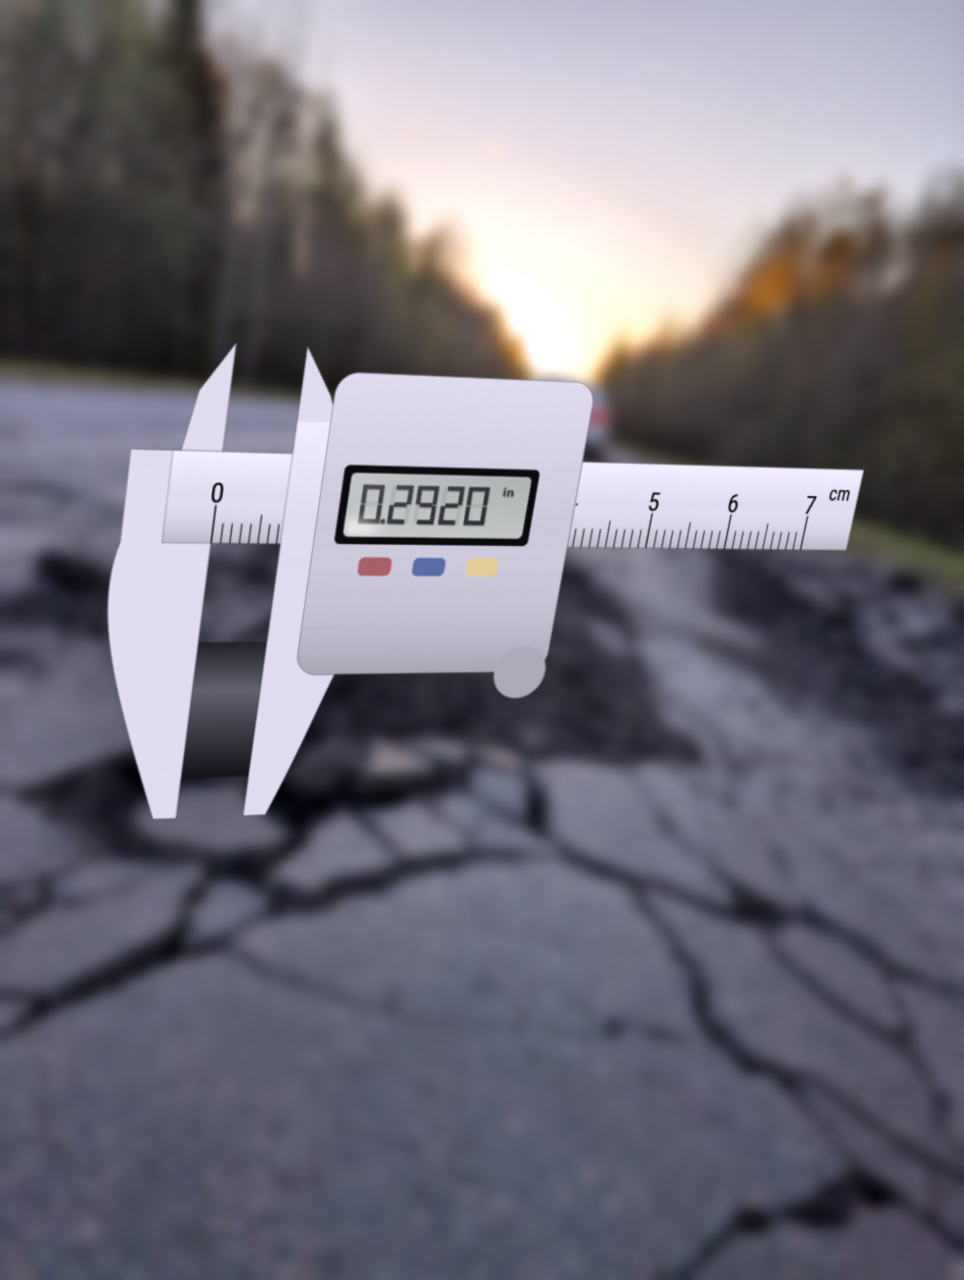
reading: in 0.2920
